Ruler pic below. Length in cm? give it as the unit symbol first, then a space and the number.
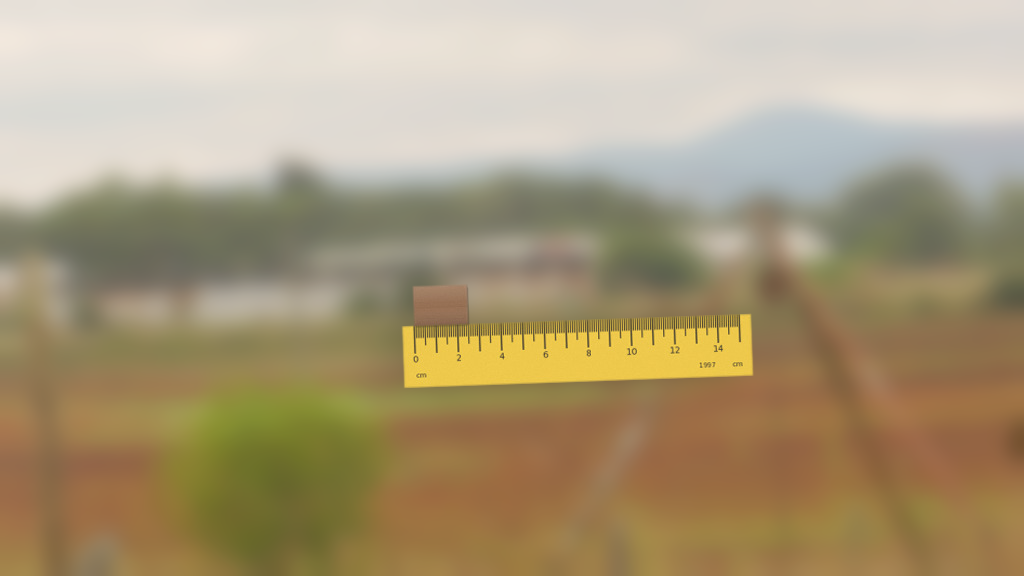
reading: cm 2.5
